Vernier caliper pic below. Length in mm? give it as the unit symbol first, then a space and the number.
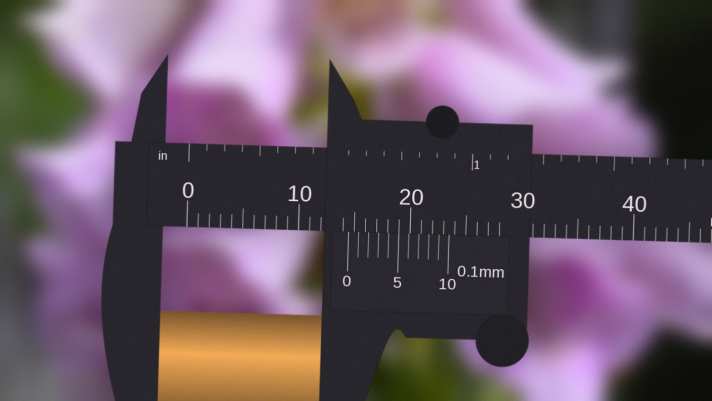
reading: mm 14.5
